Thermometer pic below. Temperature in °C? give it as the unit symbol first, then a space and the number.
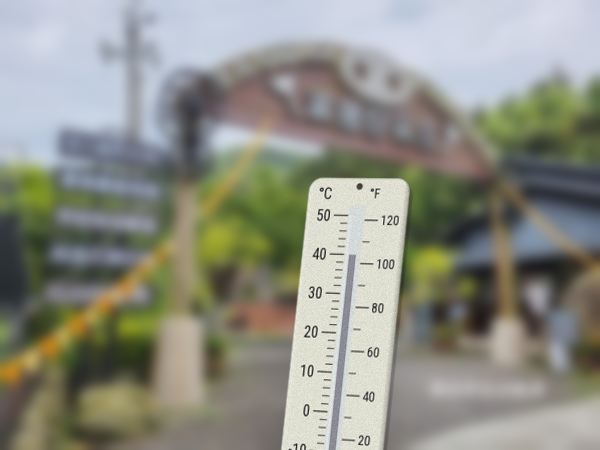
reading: °C 40
